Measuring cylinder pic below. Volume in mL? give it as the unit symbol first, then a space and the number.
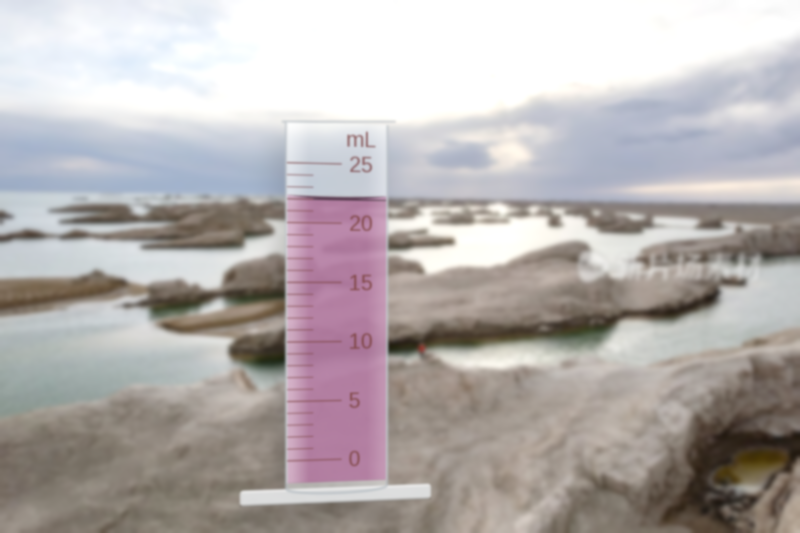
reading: mL 22
